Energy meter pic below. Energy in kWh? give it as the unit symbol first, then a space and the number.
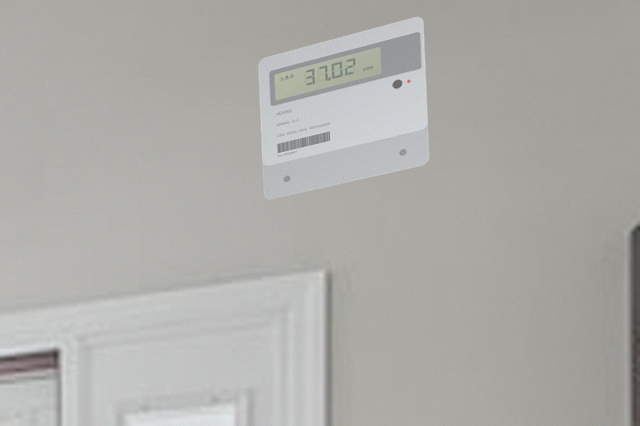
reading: kWh 37.02
